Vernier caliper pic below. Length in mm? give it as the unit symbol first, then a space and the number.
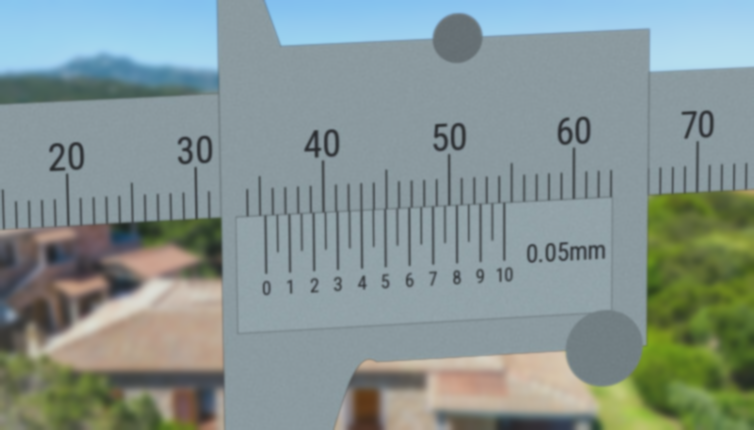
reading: mm 35.4
